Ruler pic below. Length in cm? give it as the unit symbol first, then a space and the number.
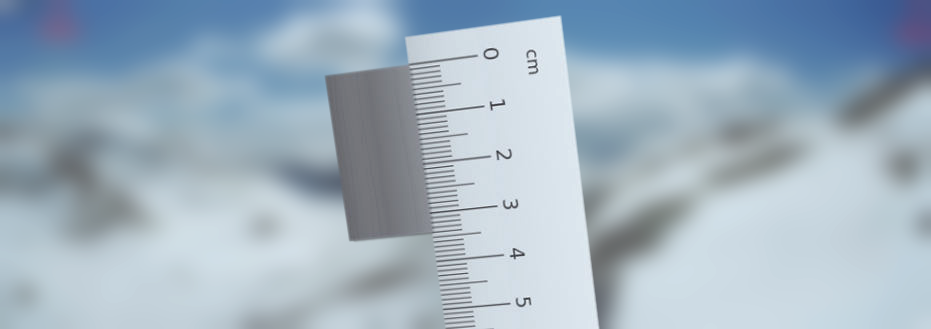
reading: cm 3.4
